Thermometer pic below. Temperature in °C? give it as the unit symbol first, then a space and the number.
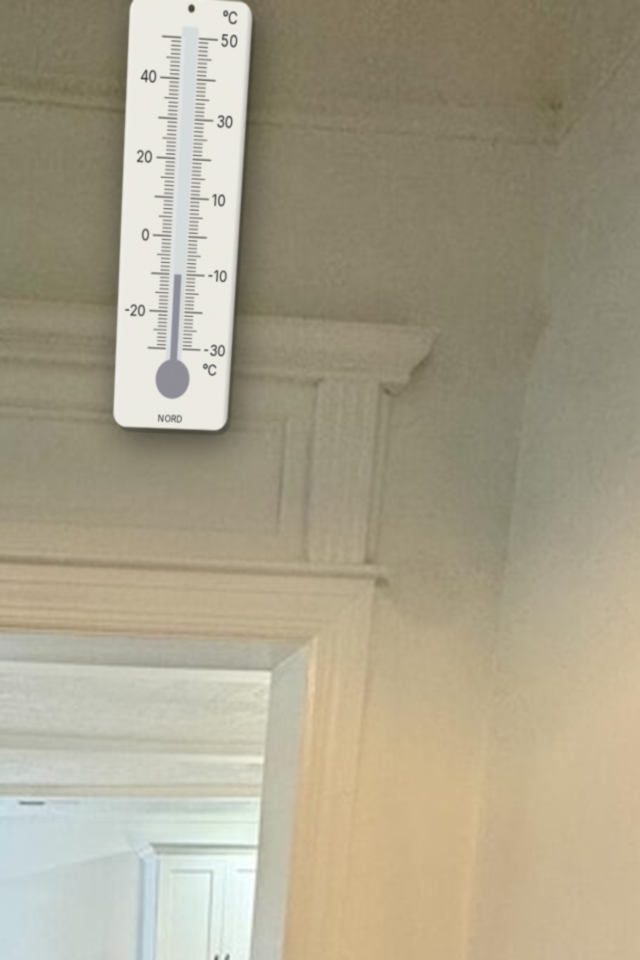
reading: °C -10
